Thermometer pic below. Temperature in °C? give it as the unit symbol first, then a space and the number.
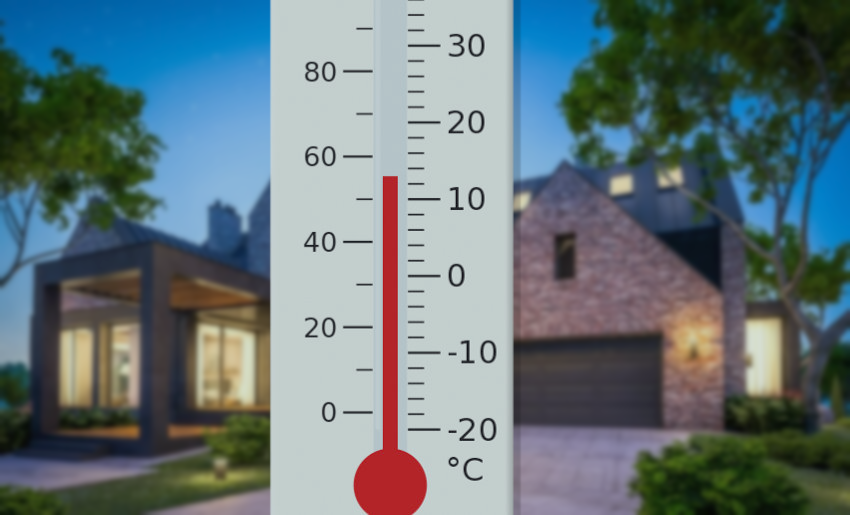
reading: °C 13
